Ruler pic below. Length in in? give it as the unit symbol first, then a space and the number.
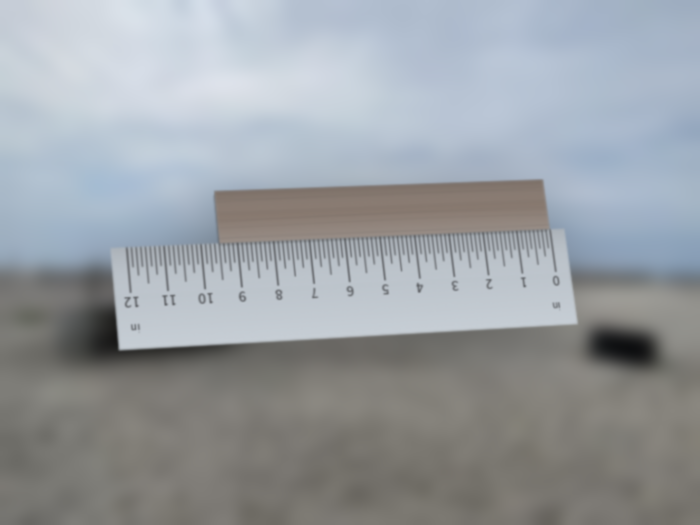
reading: in 9.5
